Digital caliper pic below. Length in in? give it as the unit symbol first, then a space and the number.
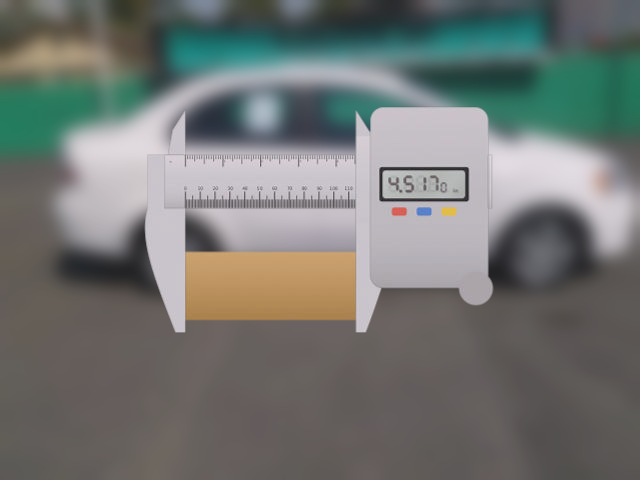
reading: in 4.5170
